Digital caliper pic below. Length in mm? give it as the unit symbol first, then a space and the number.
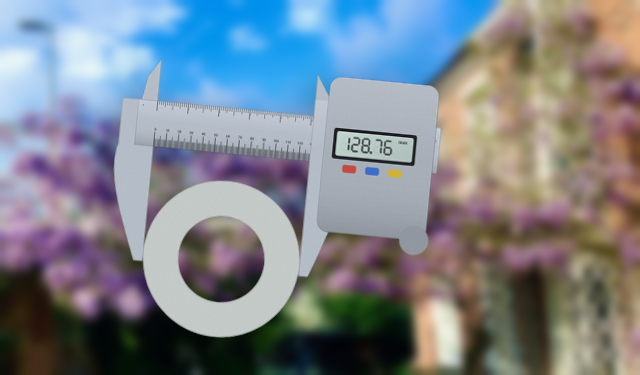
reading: mm 128.76
